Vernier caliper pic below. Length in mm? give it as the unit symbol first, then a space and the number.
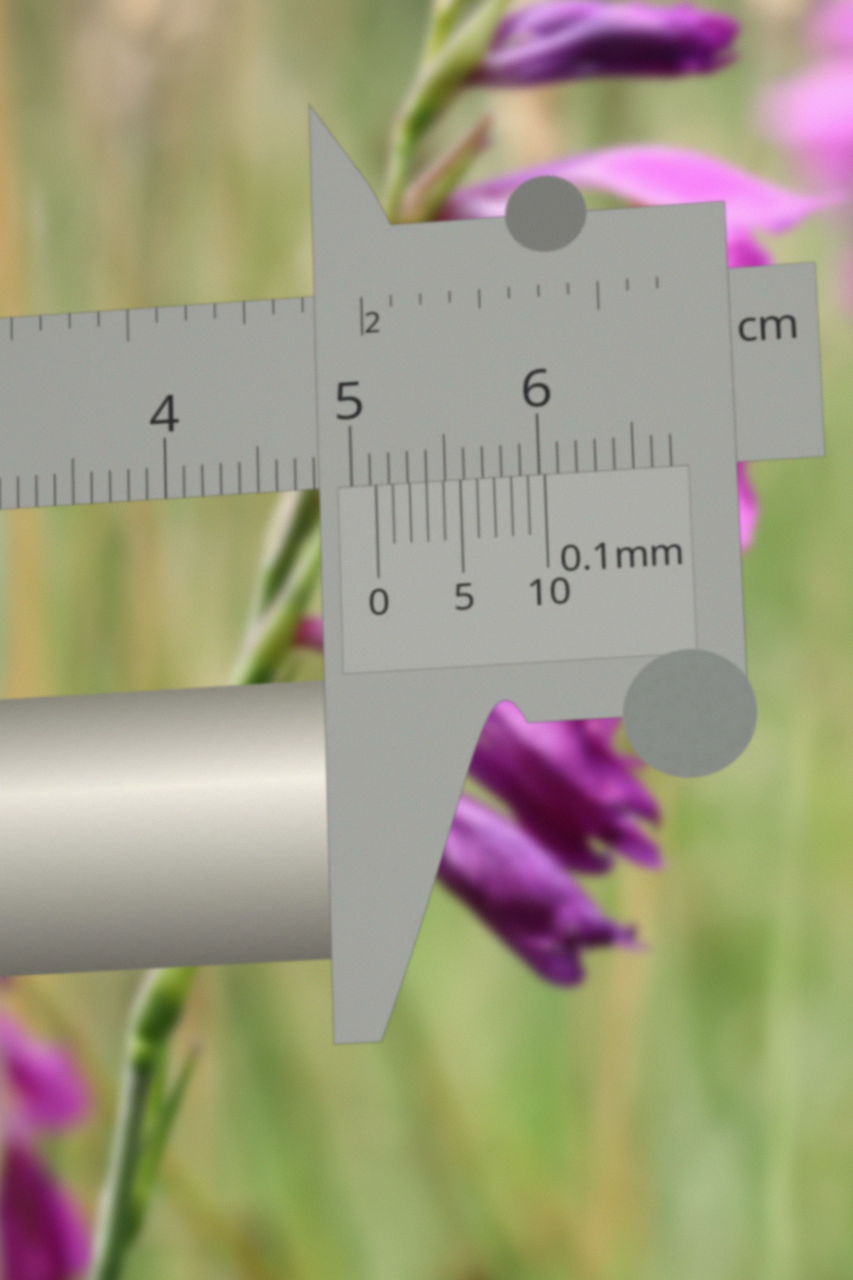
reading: mm 51.3
